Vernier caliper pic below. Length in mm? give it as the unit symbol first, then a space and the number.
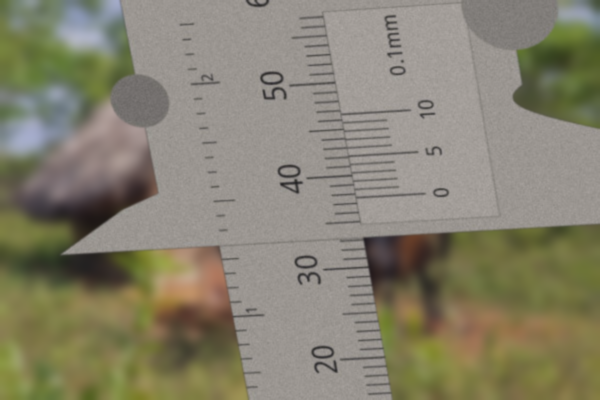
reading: mm 37.6
